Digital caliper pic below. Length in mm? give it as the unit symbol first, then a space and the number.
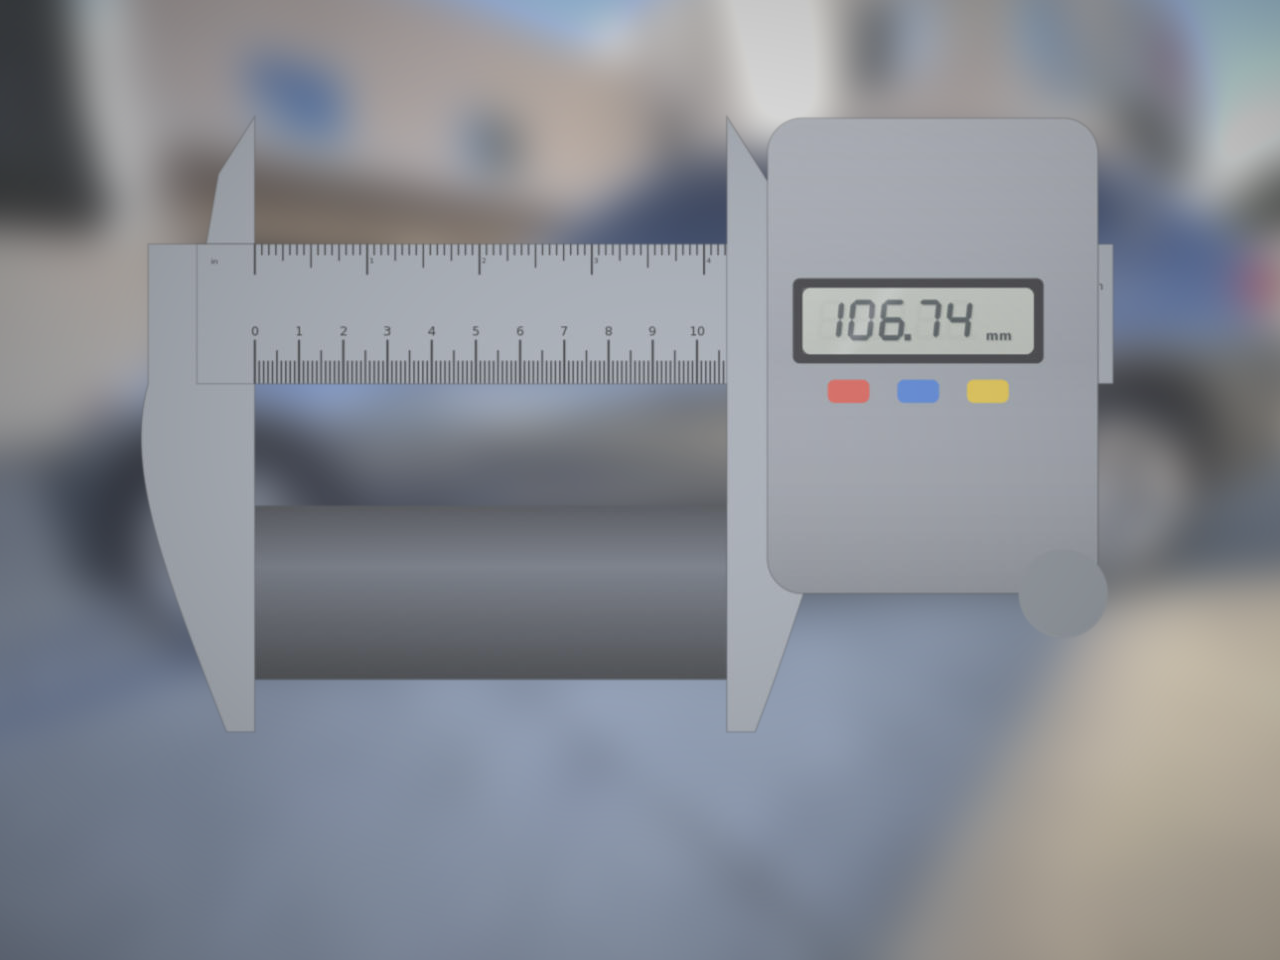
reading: mm 106.74
